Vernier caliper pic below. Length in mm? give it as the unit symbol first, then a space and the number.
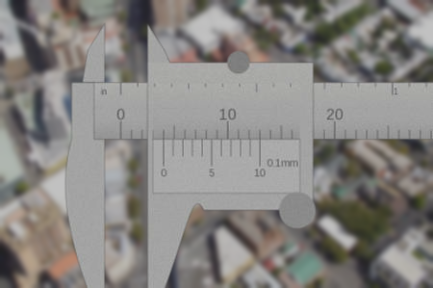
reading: mm 4.0
